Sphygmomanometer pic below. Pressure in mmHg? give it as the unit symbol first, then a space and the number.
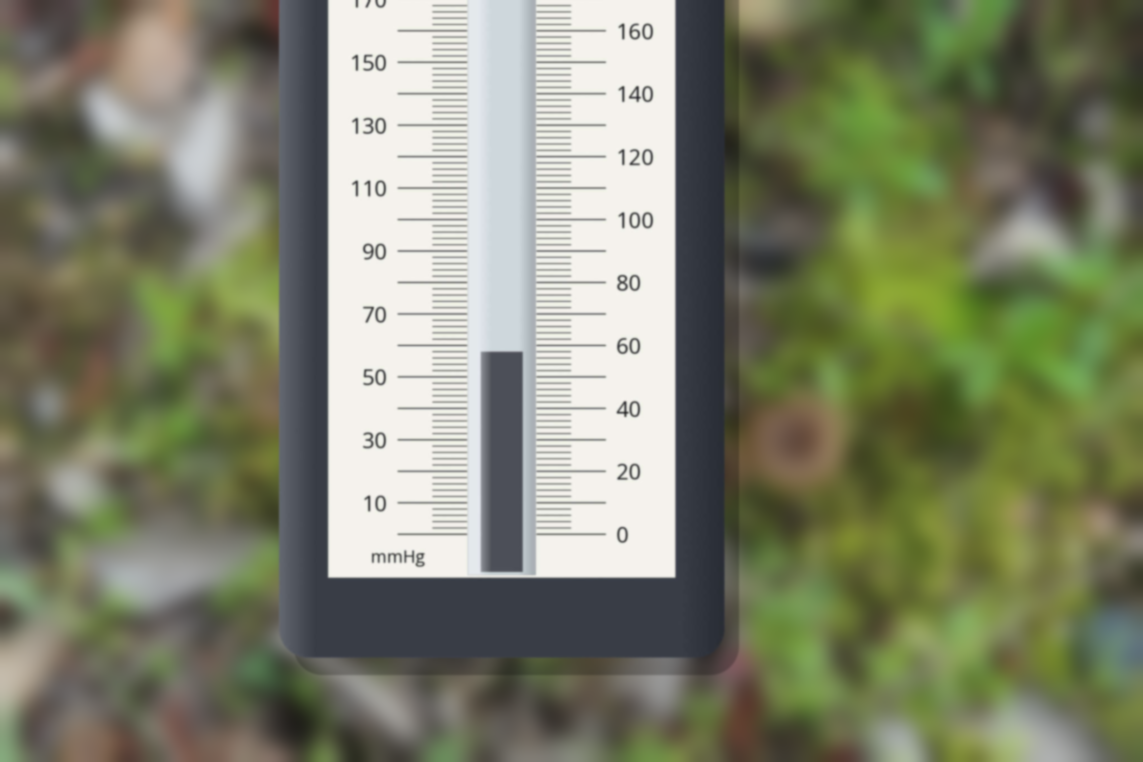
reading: mmHg 58
